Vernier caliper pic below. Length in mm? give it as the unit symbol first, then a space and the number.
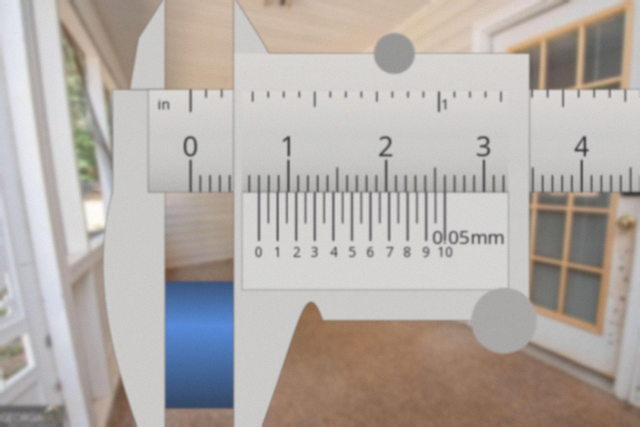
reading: mm 7.0
